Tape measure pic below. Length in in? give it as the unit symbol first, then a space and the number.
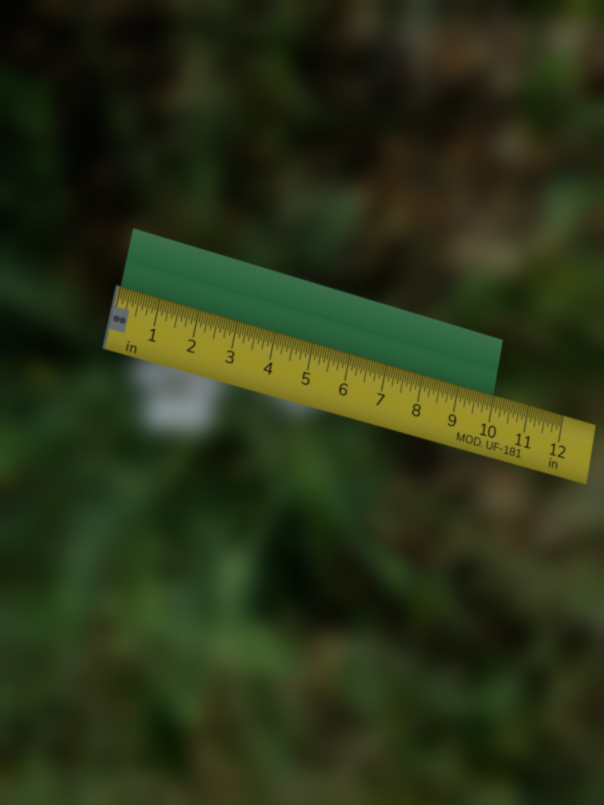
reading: in 10
